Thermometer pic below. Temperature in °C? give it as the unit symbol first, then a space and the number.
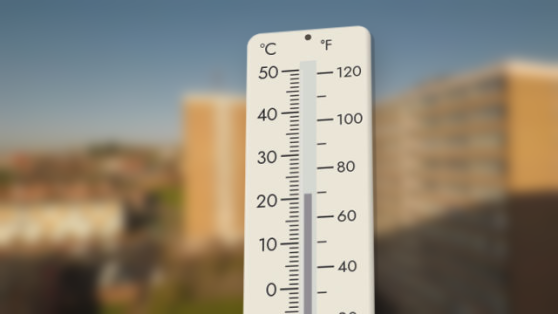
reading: °C 21
